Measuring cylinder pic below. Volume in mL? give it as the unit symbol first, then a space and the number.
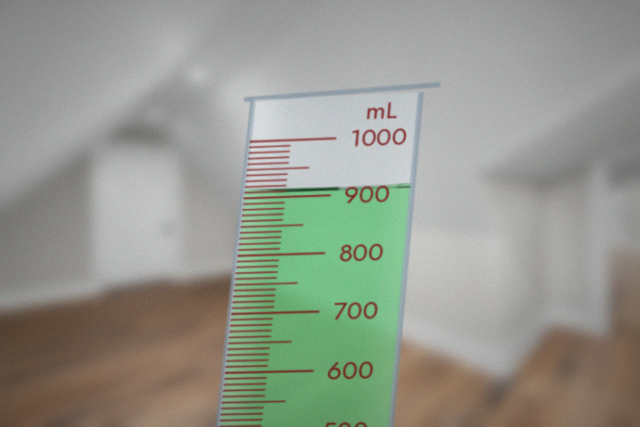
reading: mL 910
